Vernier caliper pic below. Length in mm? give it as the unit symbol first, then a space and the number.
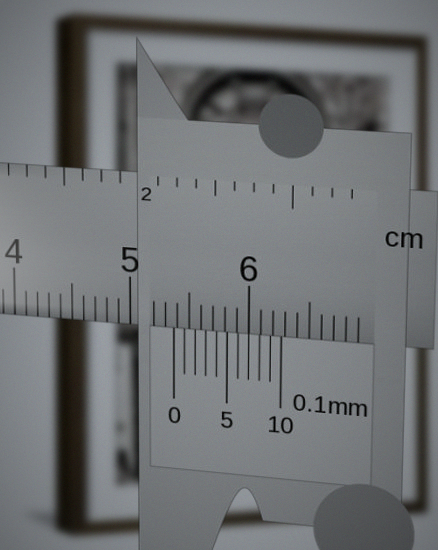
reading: mm 53.7
